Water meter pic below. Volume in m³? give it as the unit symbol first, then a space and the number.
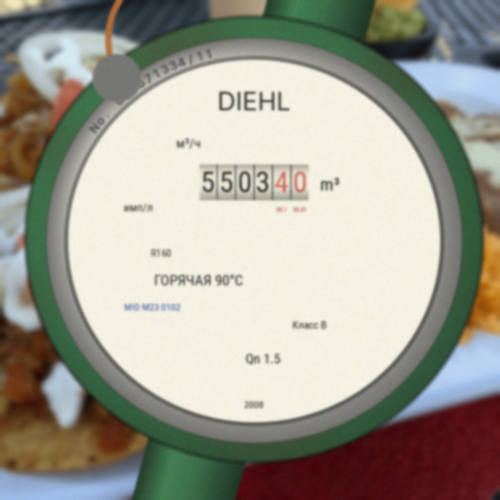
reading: m³ 5503.40
